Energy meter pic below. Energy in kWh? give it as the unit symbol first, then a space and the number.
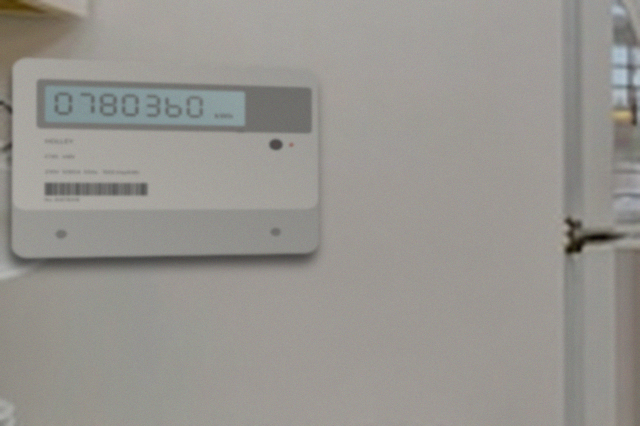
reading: kWh 780360
